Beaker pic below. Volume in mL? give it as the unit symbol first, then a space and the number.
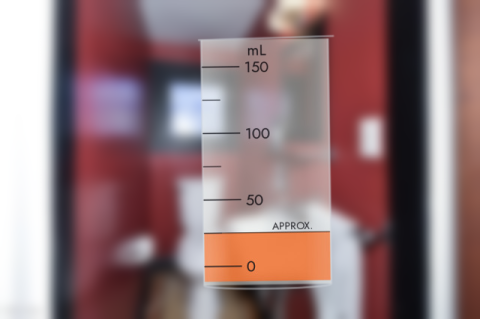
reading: mL 25
